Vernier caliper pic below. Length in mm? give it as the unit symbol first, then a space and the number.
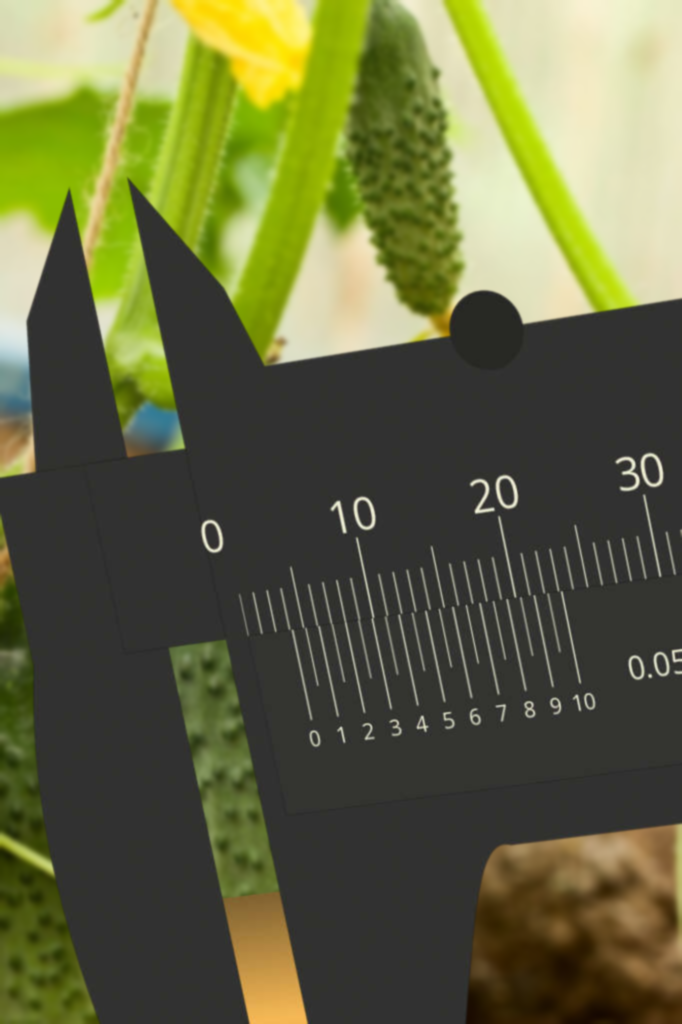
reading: mm 4.2
